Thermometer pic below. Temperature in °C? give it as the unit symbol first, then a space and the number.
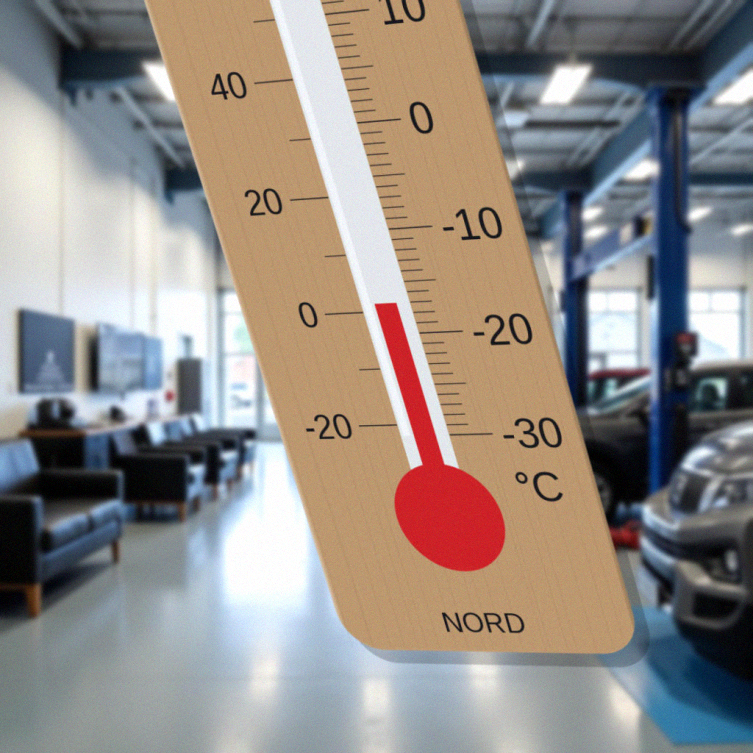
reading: °C -17
